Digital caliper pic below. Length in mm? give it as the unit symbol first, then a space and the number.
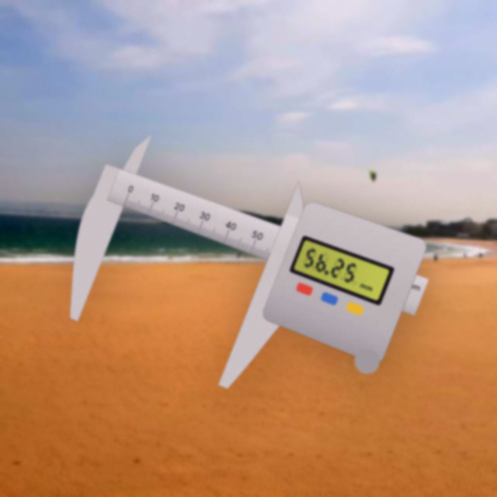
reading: mm 56.25
